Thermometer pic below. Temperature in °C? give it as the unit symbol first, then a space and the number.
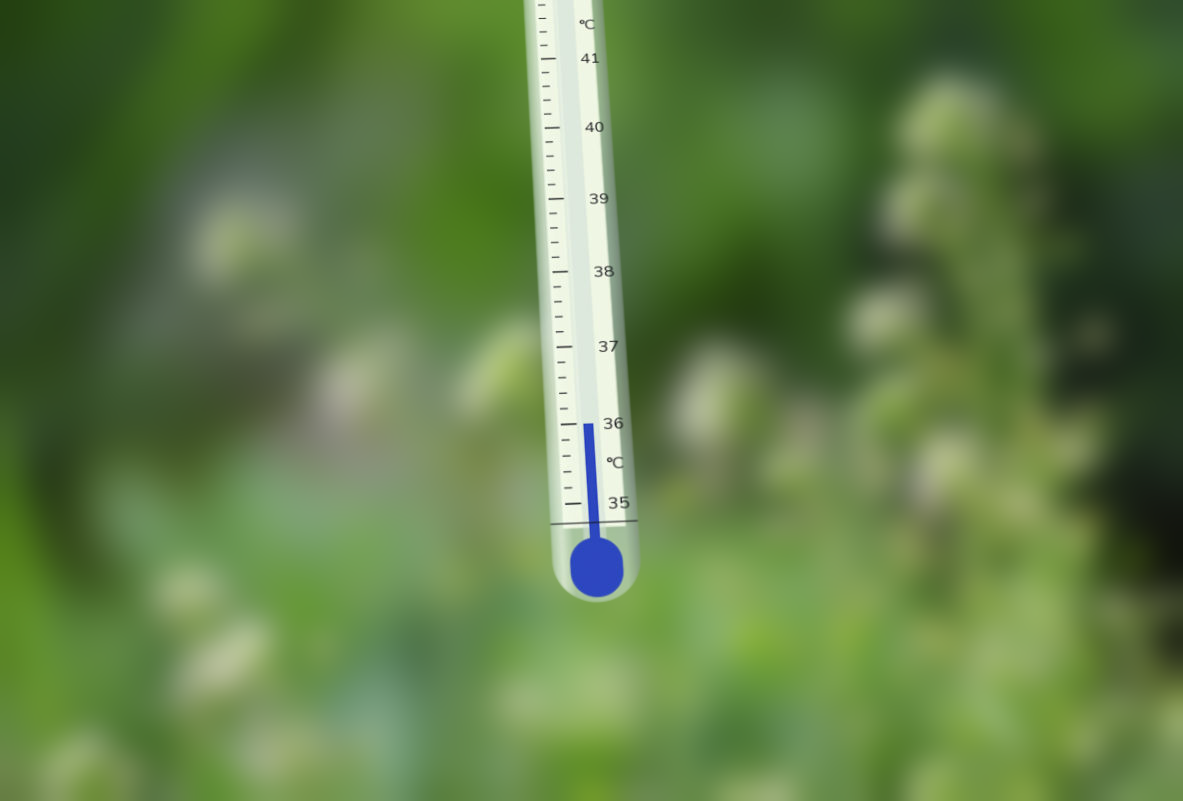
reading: °C 36
